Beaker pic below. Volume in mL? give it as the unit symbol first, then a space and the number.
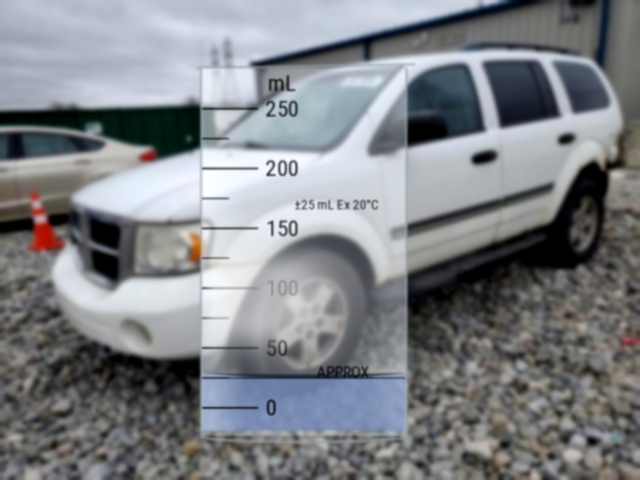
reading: mL 25
